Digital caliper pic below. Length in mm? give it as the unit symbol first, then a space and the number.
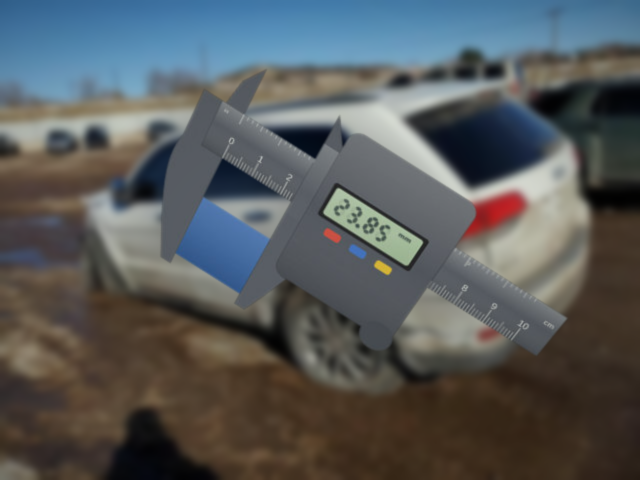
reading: mm 23.85
